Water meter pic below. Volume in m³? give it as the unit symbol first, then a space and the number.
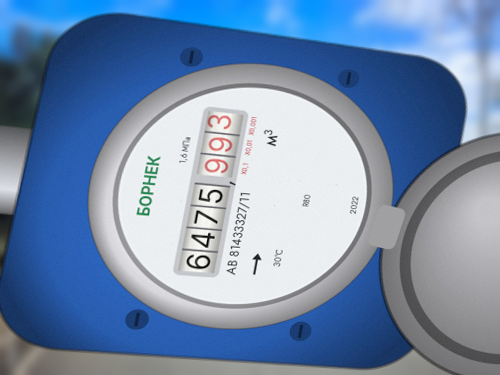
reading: m³ 6475.993
